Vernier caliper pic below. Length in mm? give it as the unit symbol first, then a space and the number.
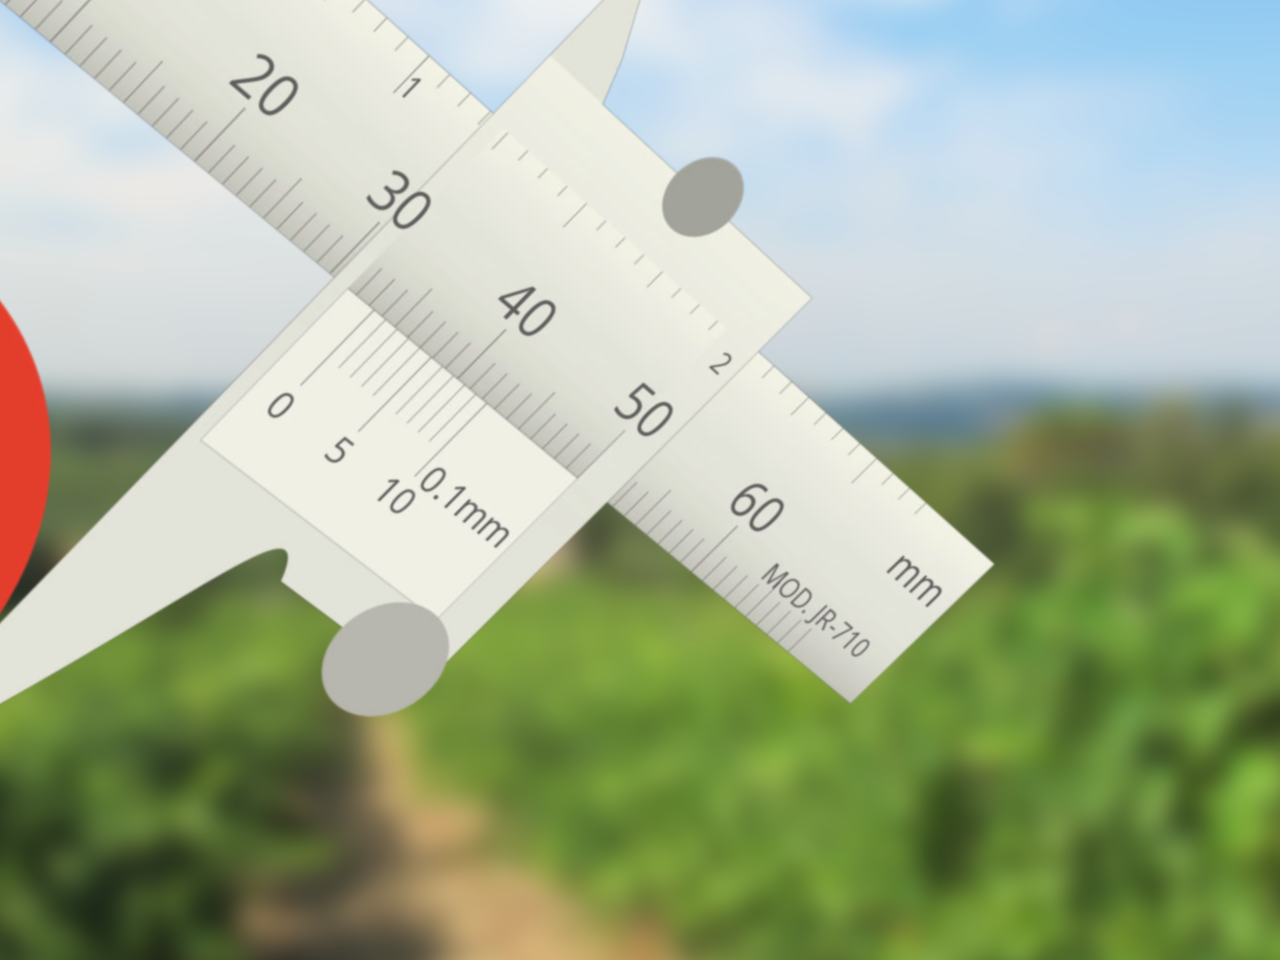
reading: mm 33.4
